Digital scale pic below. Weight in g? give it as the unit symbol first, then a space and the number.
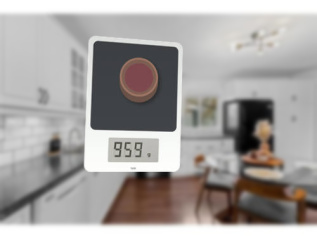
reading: g 959
